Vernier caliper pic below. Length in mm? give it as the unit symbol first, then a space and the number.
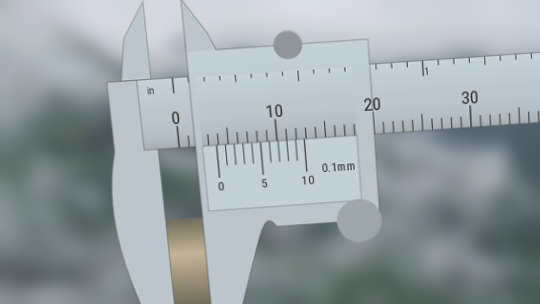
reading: mm 3.8
